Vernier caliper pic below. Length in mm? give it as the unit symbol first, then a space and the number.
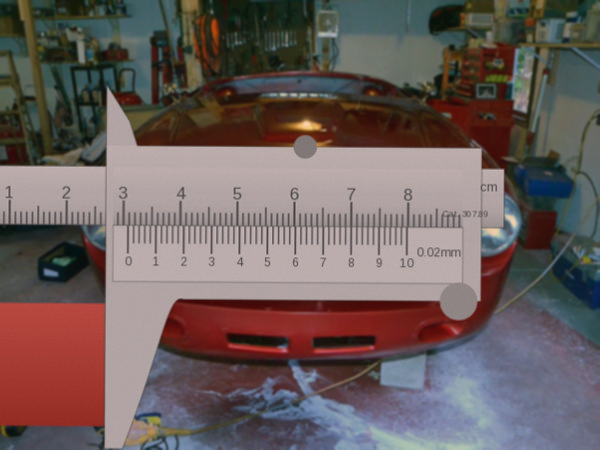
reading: mm 30.8
